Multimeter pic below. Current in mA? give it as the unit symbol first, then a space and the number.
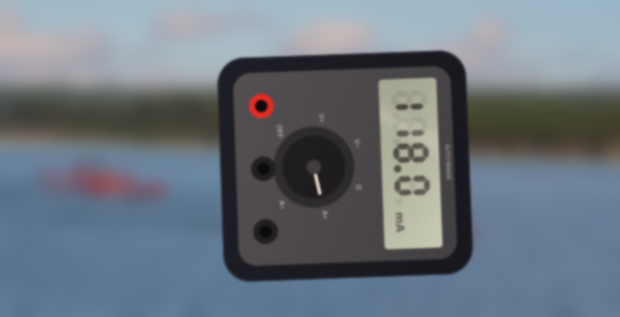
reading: mA 118.0
